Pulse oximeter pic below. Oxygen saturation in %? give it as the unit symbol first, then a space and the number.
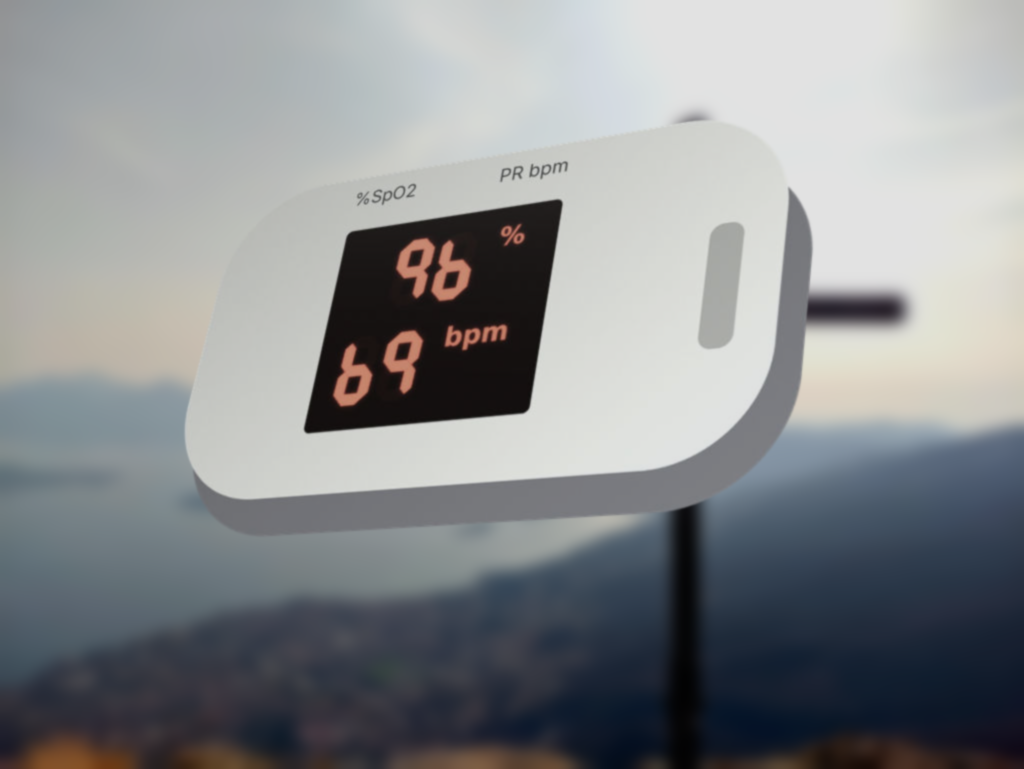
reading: % 96
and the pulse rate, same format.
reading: bpm 69
